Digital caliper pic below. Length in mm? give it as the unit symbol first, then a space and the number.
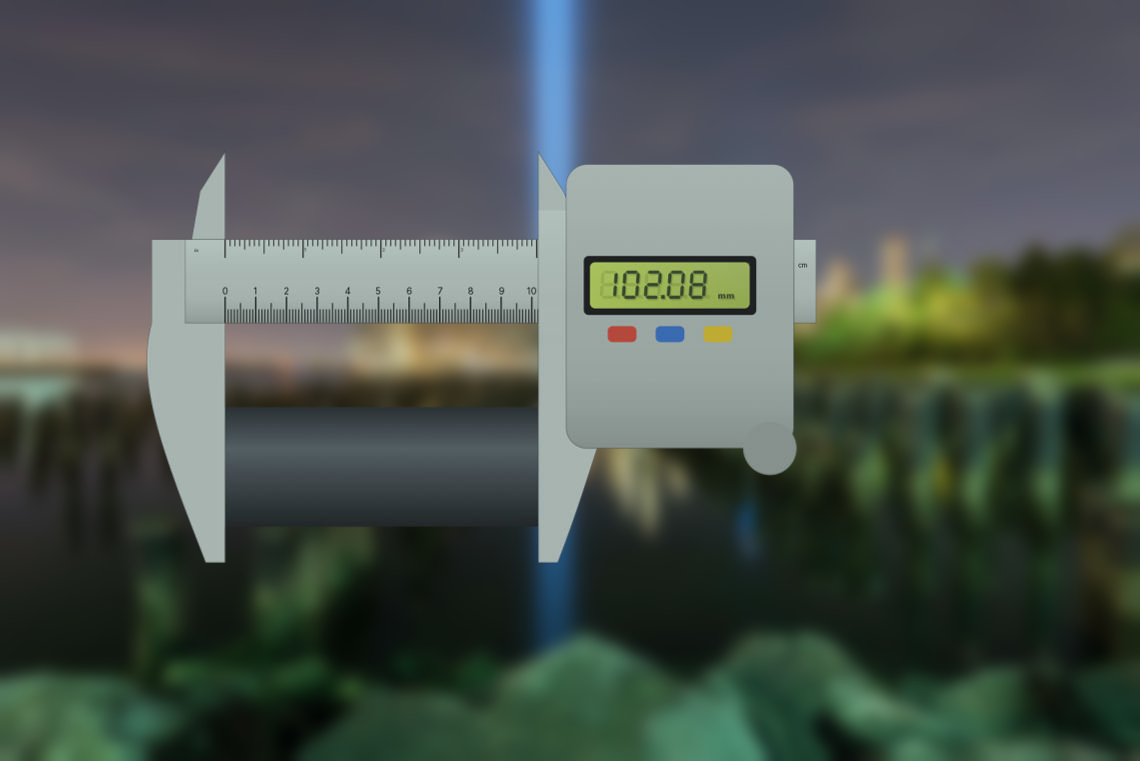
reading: mm 102.08
